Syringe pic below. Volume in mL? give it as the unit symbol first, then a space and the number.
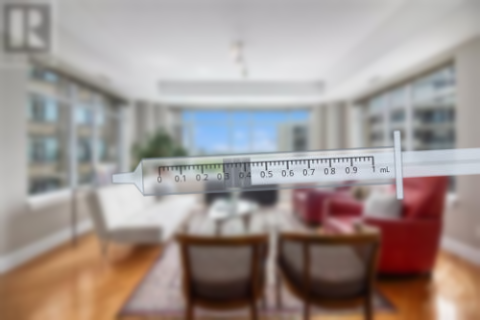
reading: mL 0.3
